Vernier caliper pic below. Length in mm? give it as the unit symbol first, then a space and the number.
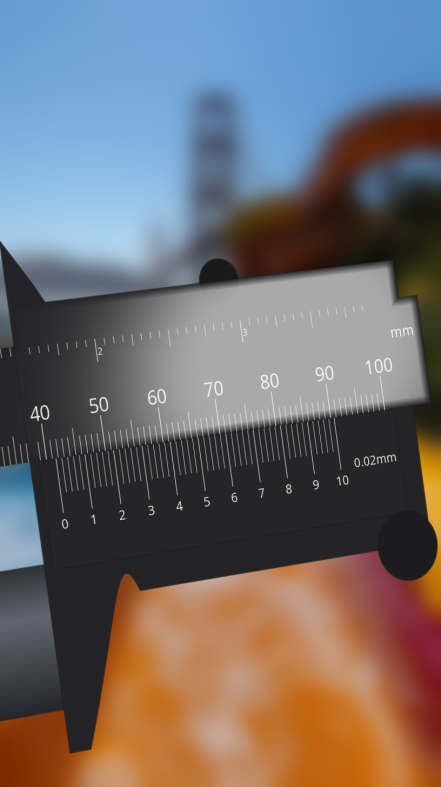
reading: mm 41.6
